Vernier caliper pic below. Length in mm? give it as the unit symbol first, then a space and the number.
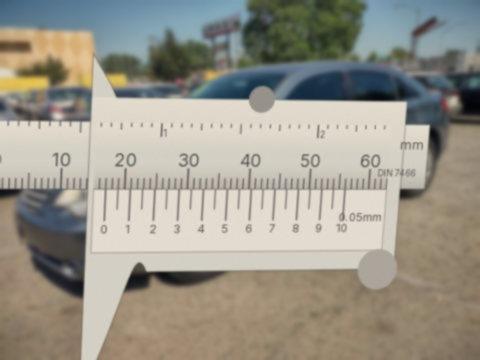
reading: mm 17.0
